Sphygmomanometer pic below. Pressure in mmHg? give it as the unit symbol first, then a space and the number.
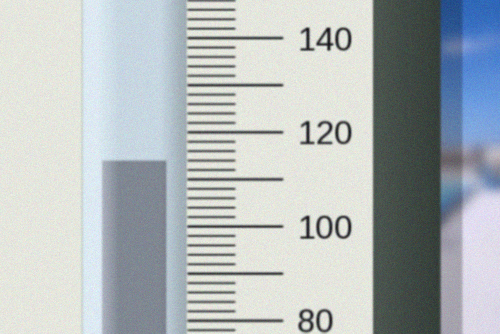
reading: mmHg 114
